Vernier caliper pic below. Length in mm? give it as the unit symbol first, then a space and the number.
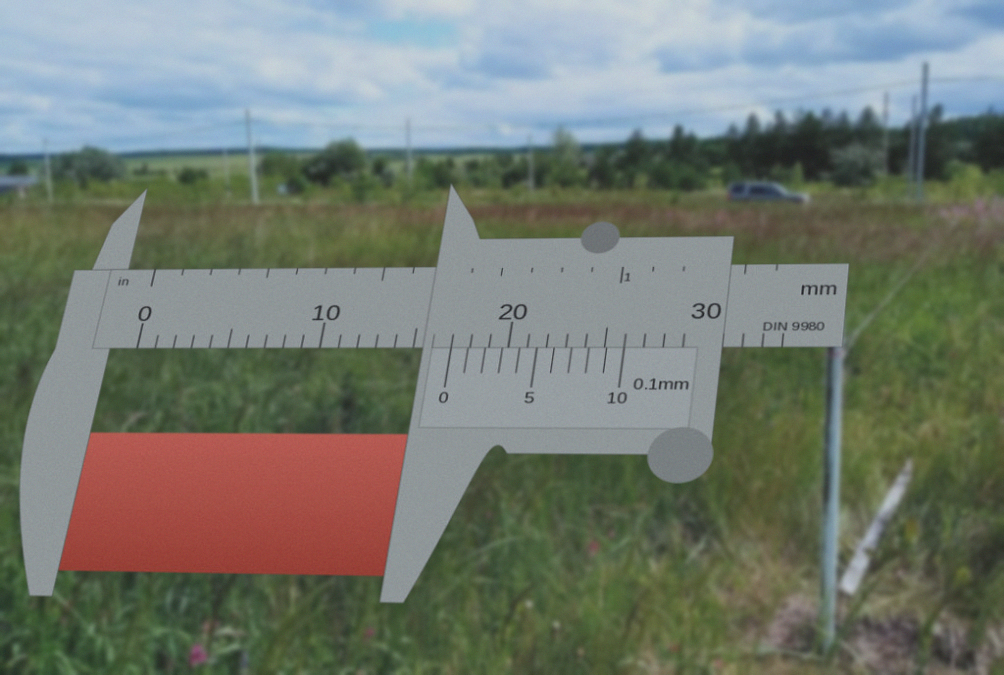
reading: mm 17.0
